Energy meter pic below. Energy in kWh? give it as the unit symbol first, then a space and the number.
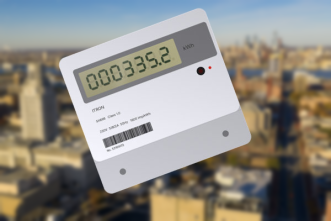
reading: kWh 335.2
